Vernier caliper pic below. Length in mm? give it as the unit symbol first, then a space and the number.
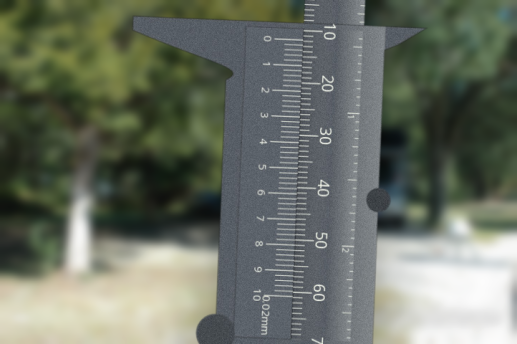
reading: mm 11.8
